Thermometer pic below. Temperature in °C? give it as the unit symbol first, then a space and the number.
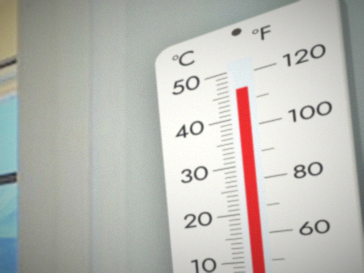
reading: °C 46
